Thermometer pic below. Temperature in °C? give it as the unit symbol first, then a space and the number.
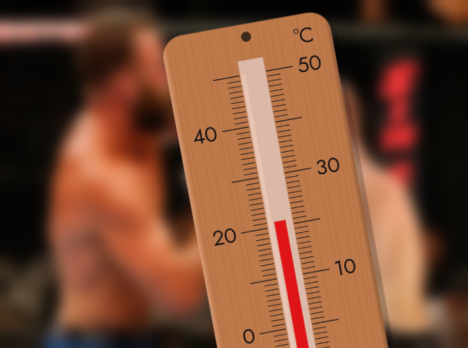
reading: °C 21
